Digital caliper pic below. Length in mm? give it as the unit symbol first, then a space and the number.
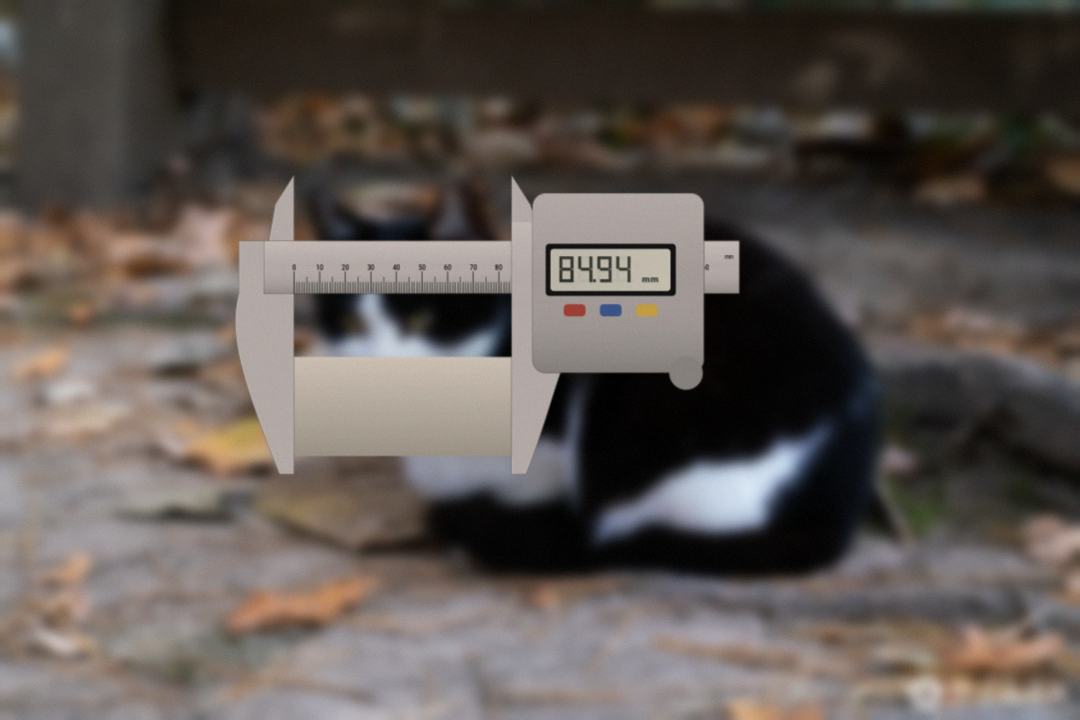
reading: mm 84.94
